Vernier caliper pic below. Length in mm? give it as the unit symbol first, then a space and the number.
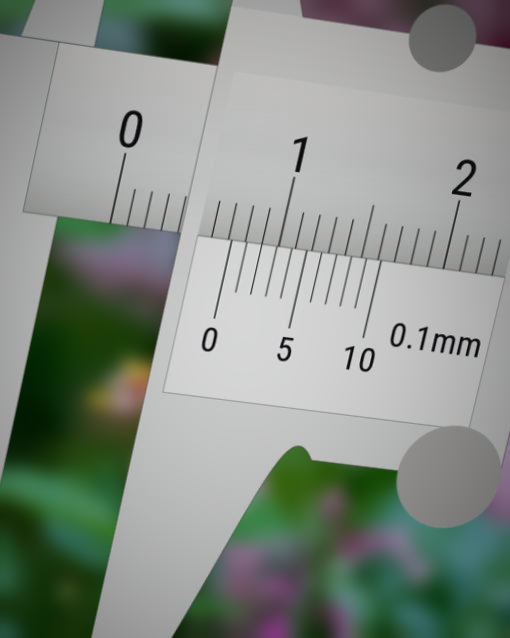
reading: mm 7.2
